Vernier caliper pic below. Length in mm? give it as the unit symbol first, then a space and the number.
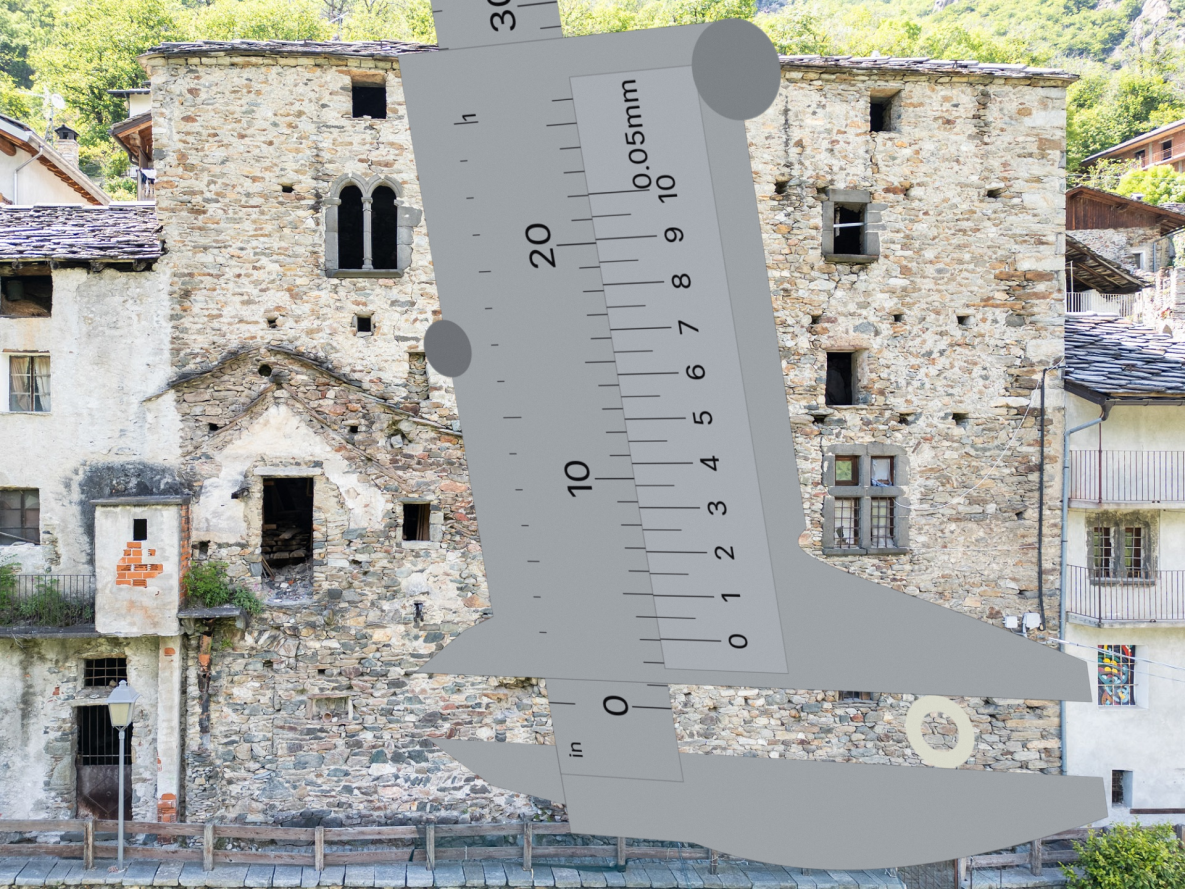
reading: mm 3.05
